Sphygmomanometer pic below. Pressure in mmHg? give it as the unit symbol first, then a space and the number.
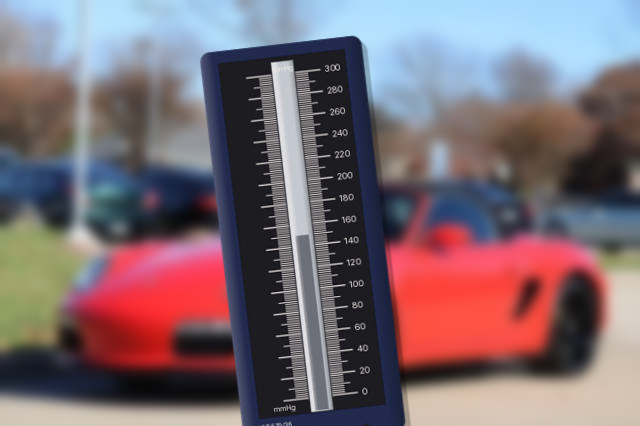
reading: mmHg 150
